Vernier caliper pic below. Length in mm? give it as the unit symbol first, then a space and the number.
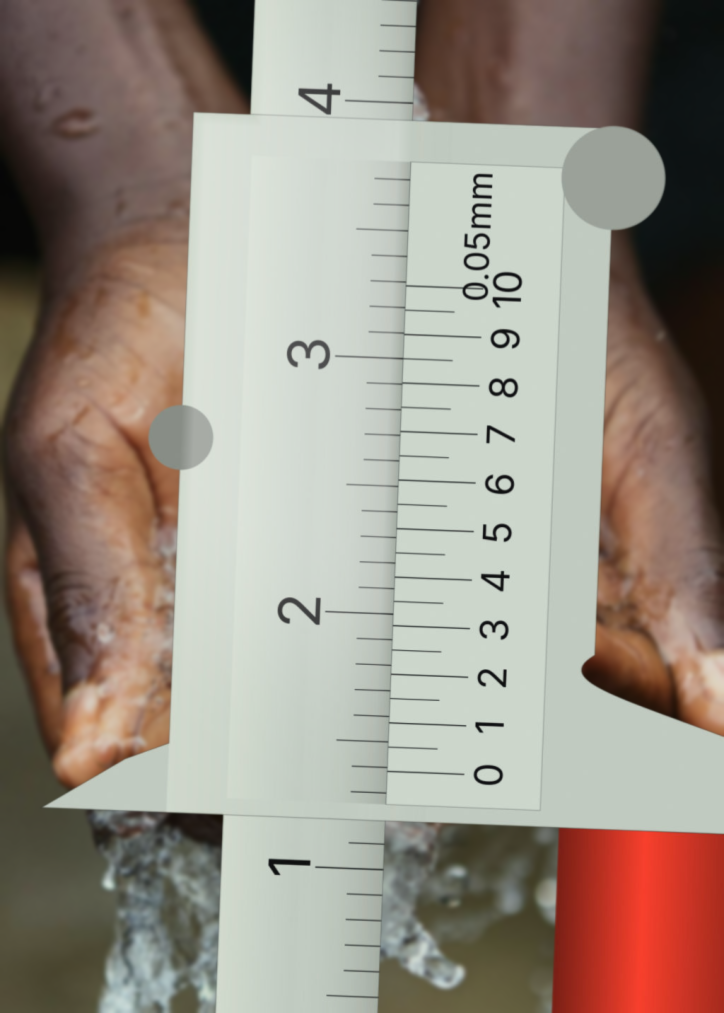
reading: mm 13.85
